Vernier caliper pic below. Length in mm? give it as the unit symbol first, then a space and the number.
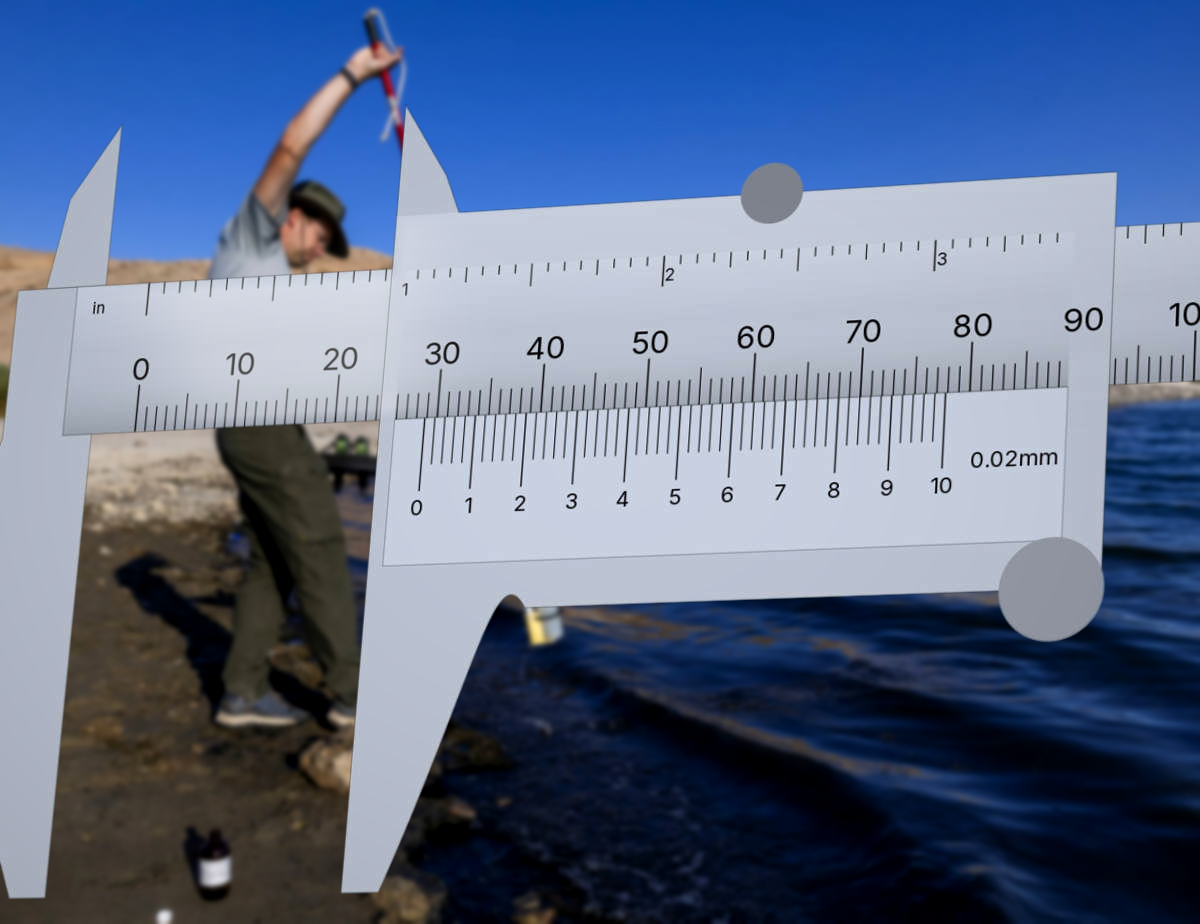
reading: mm 28.8
